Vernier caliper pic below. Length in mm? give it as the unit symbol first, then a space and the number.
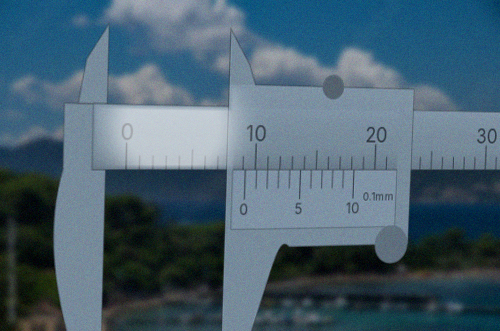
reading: mm 9.2
